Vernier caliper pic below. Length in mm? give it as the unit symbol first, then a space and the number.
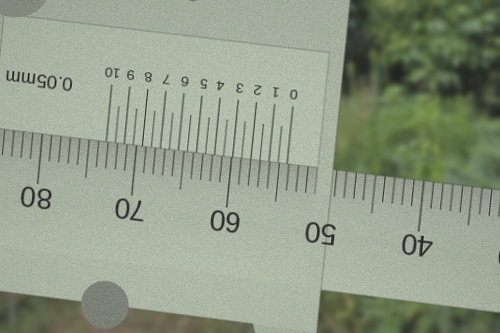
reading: mm 54.2
